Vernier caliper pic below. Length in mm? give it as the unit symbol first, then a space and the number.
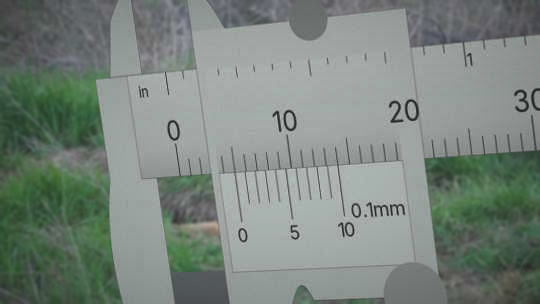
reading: mm 5.0
